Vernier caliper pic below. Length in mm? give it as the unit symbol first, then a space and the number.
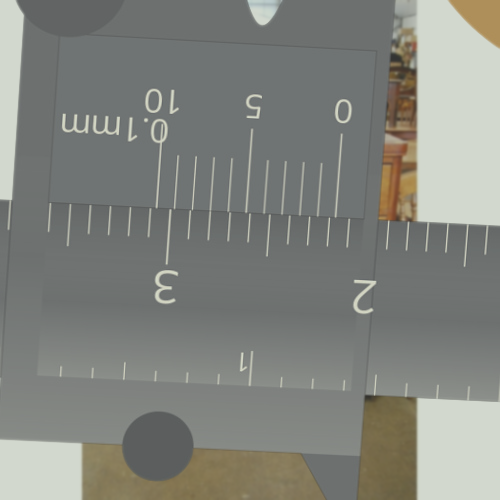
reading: mm 21.7
